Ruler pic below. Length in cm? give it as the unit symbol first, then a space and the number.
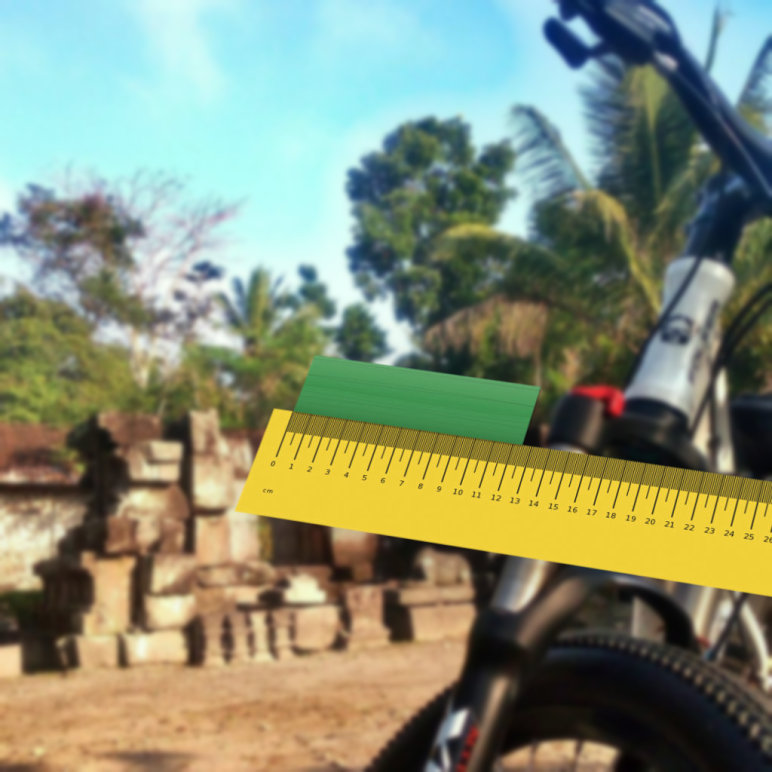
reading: cm 12.5
